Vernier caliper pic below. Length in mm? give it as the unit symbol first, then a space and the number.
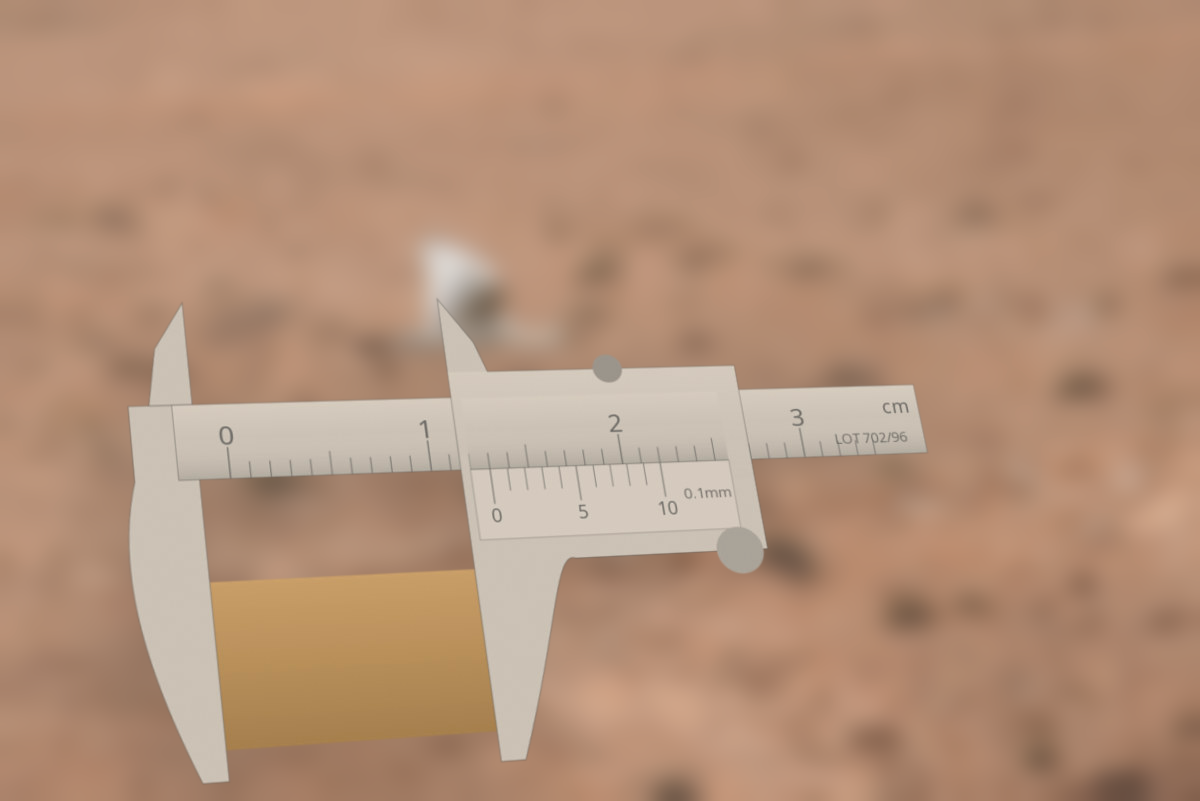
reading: mm 13.0
